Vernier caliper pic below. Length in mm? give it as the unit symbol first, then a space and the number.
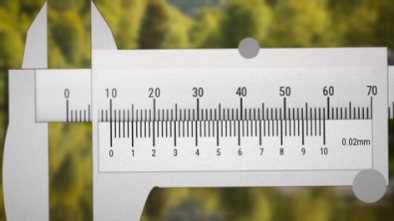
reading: mm 10.0
